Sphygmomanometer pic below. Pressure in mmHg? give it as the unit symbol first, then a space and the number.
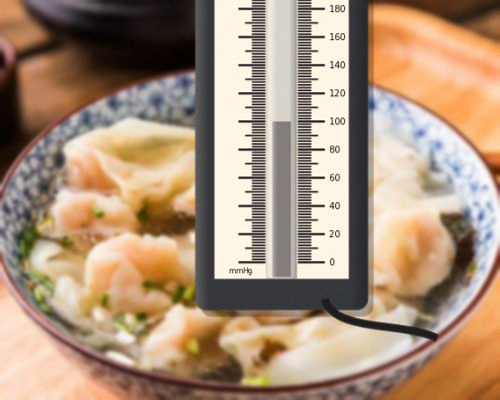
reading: mmHg 100
